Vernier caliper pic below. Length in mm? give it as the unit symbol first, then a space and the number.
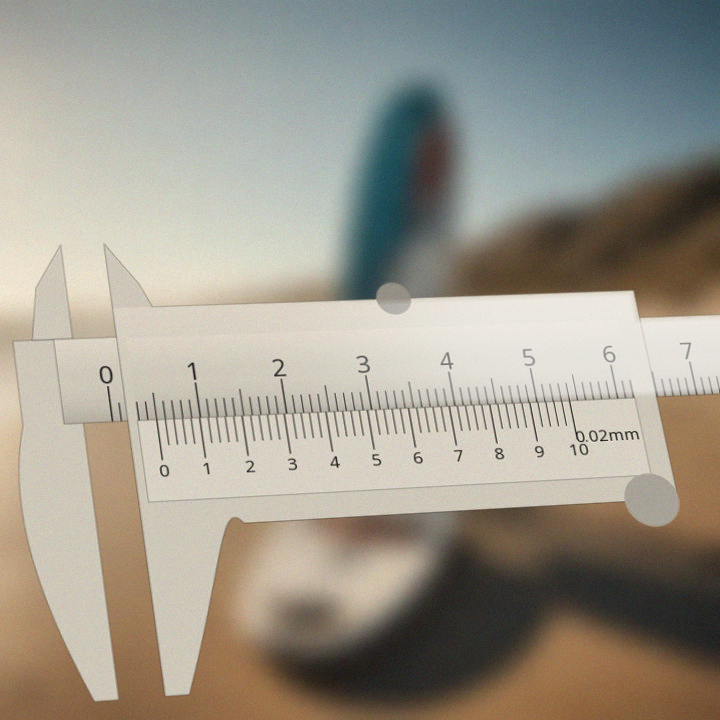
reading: mm 5.0
